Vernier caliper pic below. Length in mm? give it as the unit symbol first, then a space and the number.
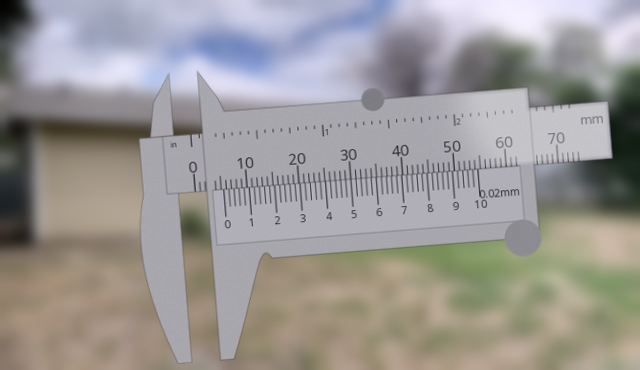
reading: mm 5.5
